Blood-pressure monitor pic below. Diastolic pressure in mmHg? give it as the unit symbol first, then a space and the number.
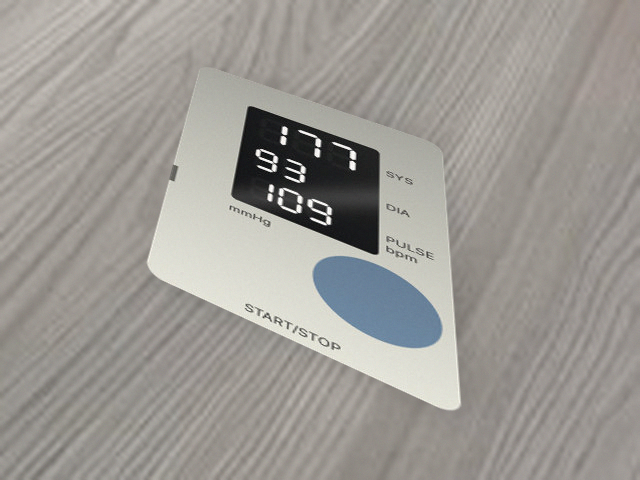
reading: mmHg 93
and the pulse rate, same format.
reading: bpm 109
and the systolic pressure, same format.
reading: mmHg 177
